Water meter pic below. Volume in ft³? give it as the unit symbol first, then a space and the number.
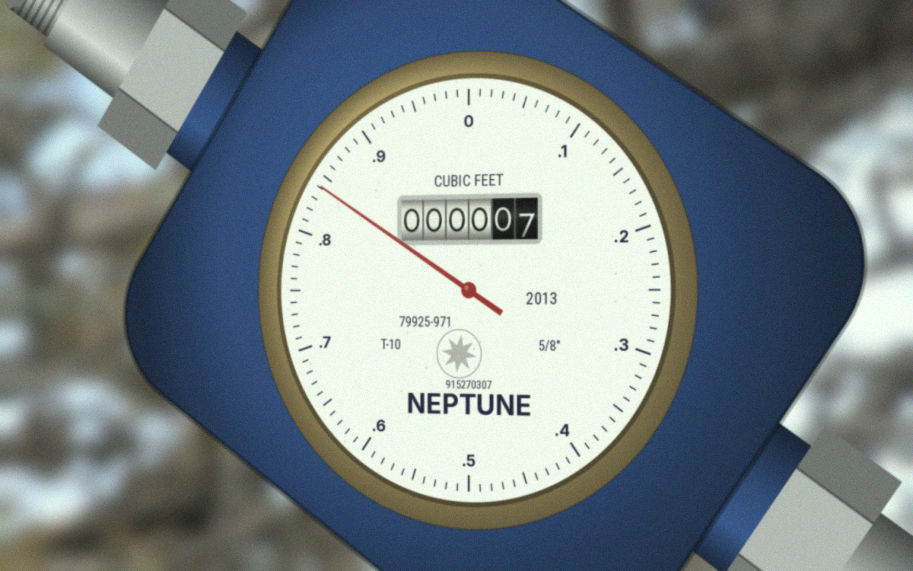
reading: ft³ 6.84
